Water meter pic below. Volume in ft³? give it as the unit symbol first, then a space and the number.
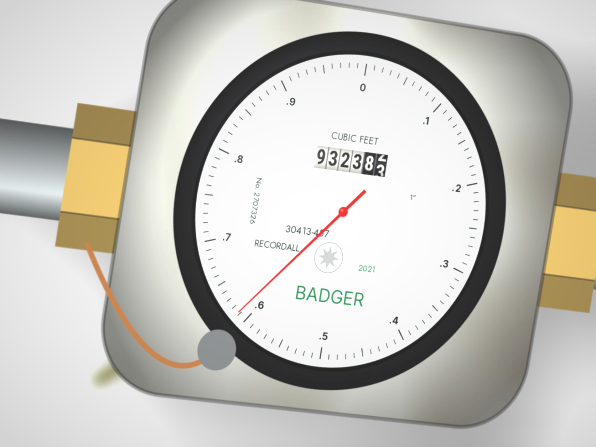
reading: ft³ 932382.61
